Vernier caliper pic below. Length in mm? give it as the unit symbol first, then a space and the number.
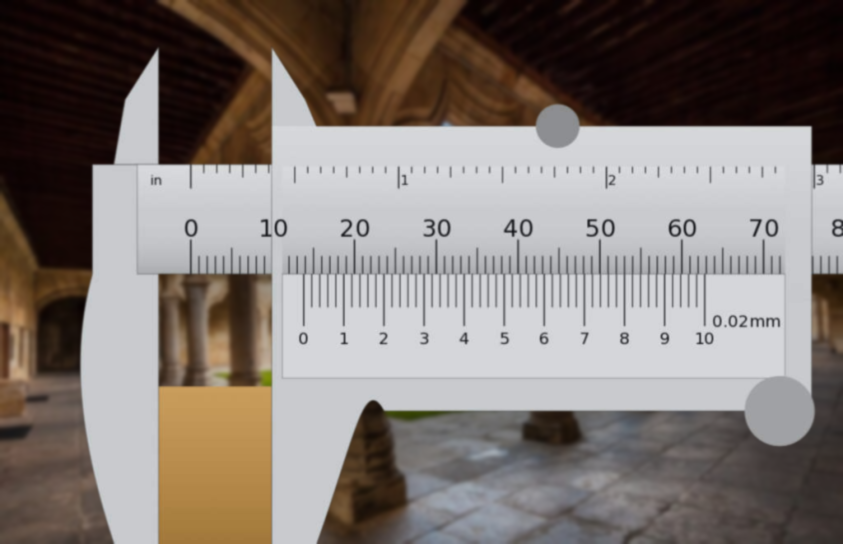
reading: mm 13.8
